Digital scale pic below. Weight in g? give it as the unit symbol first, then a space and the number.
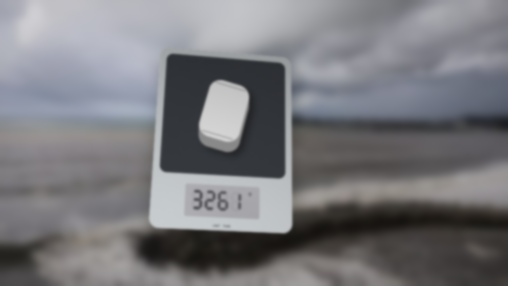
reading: g 3261
